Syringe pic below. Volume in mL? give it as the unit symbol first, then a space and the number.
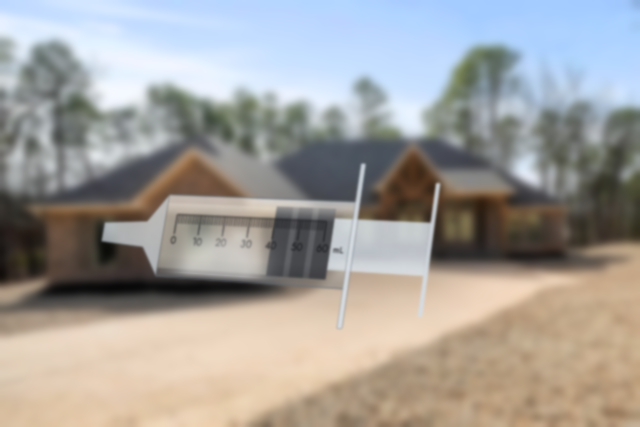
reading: mL 40
